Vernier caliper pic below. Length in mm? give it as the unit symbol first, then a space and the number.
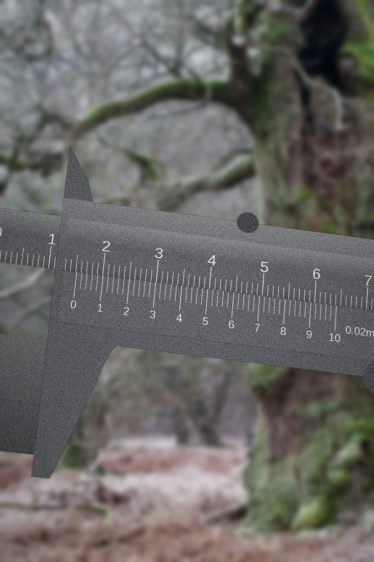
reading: mm 15.2
